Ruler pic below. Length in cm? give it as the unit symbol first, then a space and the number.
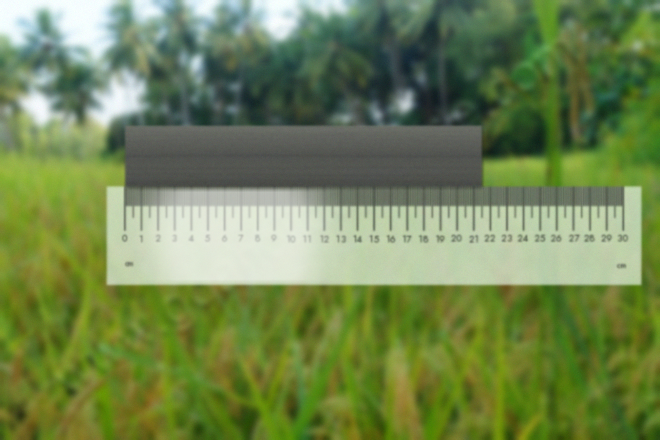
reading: cm 21.5
